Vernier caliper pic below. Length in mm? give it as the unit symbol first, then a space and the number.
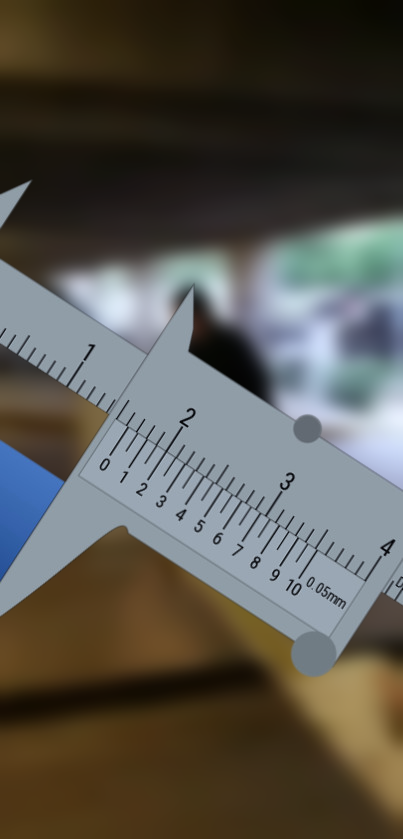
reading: mm 16.2
